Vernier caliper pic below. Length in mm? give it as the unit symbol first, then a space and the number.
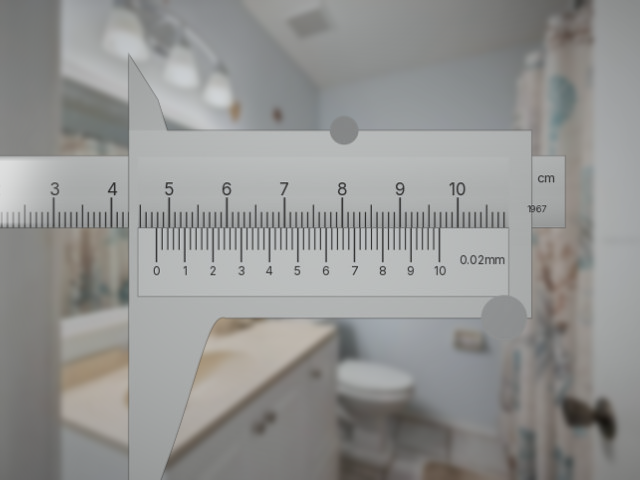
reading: mm 47.8
